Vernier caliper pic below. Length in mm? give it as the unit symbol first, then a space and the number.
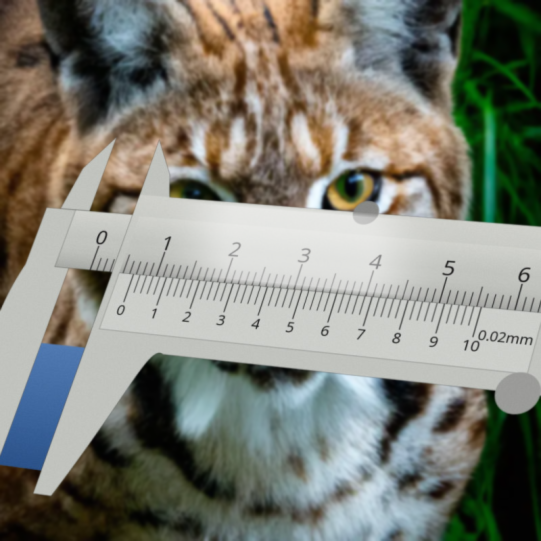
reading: mm 6.6
